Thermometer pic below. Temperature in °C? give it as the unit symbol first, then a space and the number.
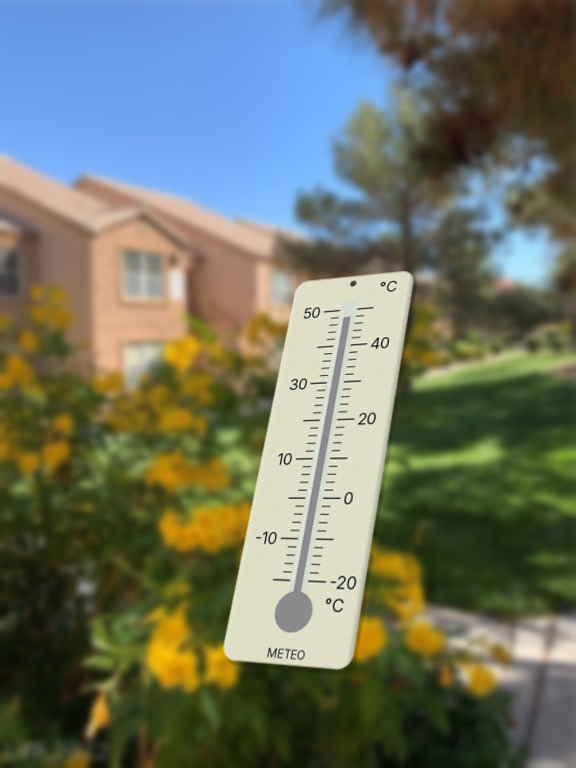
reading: °C 48
